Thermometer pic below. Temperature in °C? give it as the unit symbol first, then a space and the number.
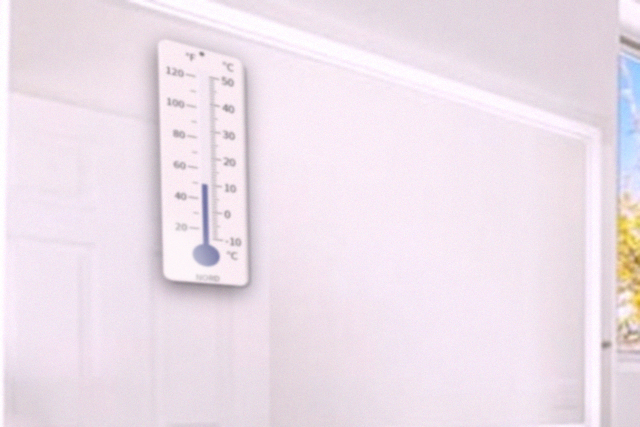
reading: °C 10
